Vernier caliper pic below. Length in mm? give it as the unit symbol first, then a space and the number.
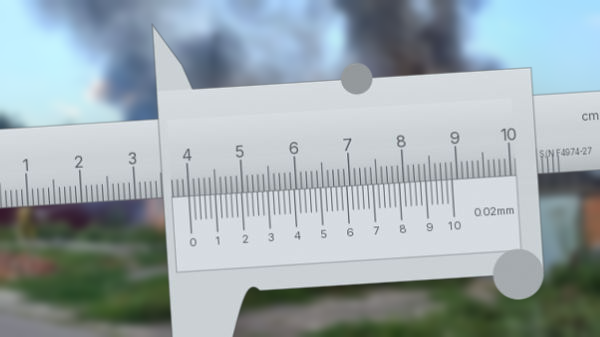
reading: mm 40.0
